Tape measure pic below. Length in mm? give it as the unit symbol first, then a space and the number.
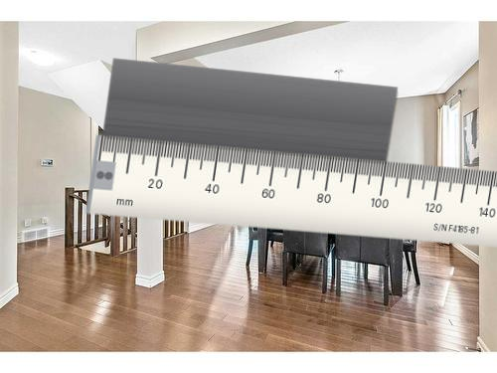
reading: mm 100
